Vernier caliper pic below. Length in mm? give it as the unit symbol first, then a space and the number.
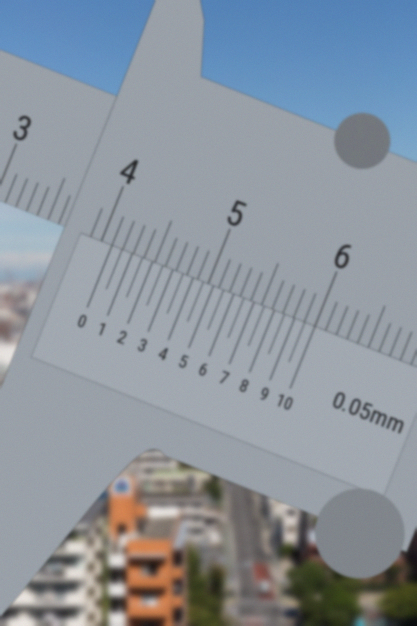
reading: mm 41.0
